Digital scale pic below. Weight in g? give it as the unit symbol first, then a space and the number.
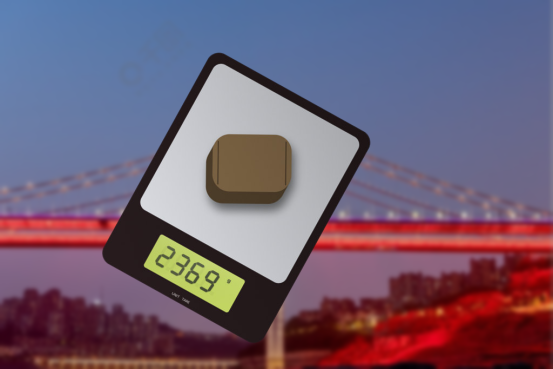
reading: g 2369
